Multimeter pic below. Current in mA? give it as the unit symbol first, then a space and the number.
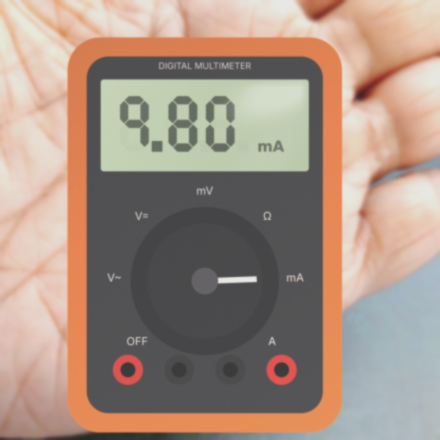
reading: mA 9.80
